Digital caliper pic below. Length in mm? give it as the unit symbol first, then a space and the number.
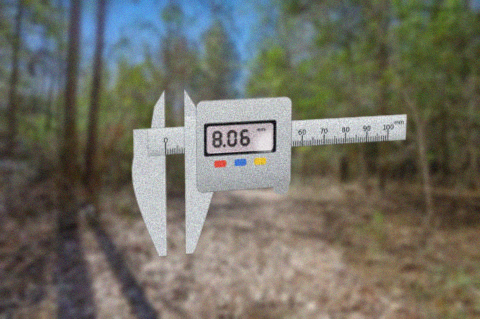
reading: mm 8.06
